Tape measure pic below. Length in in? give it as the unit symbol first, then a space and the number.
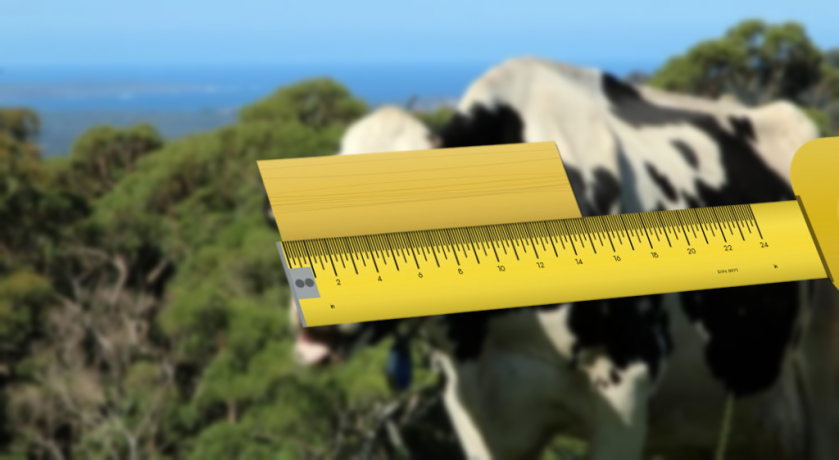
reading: in 15
